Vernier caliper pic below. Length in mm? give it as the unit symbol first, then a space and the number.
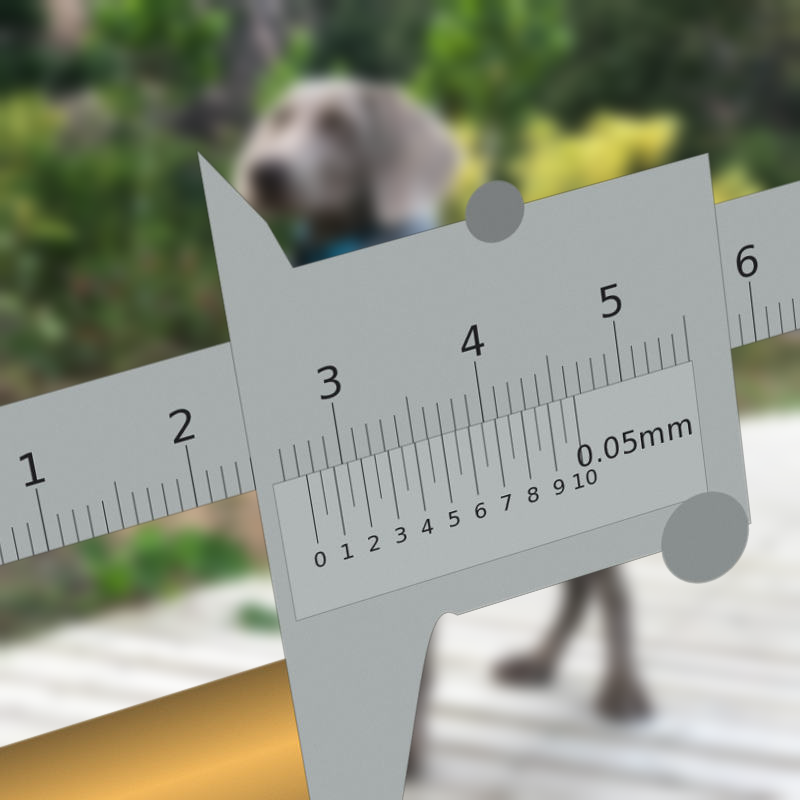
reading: mm 27.5
